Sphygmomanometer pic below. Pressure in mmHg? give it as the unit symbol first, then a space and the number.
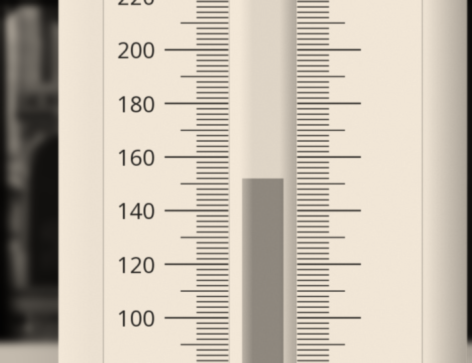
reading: mmHg 152
